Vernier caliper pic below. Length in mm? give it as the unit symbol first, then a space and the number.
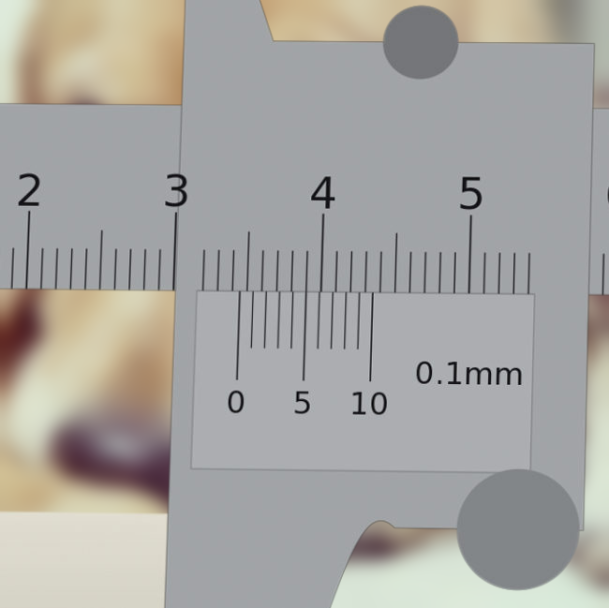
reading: mm 34.5
